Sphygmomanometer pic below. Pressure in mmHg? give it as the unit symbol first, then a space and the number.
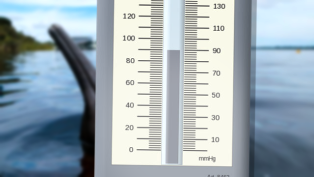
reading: mmHg 90
